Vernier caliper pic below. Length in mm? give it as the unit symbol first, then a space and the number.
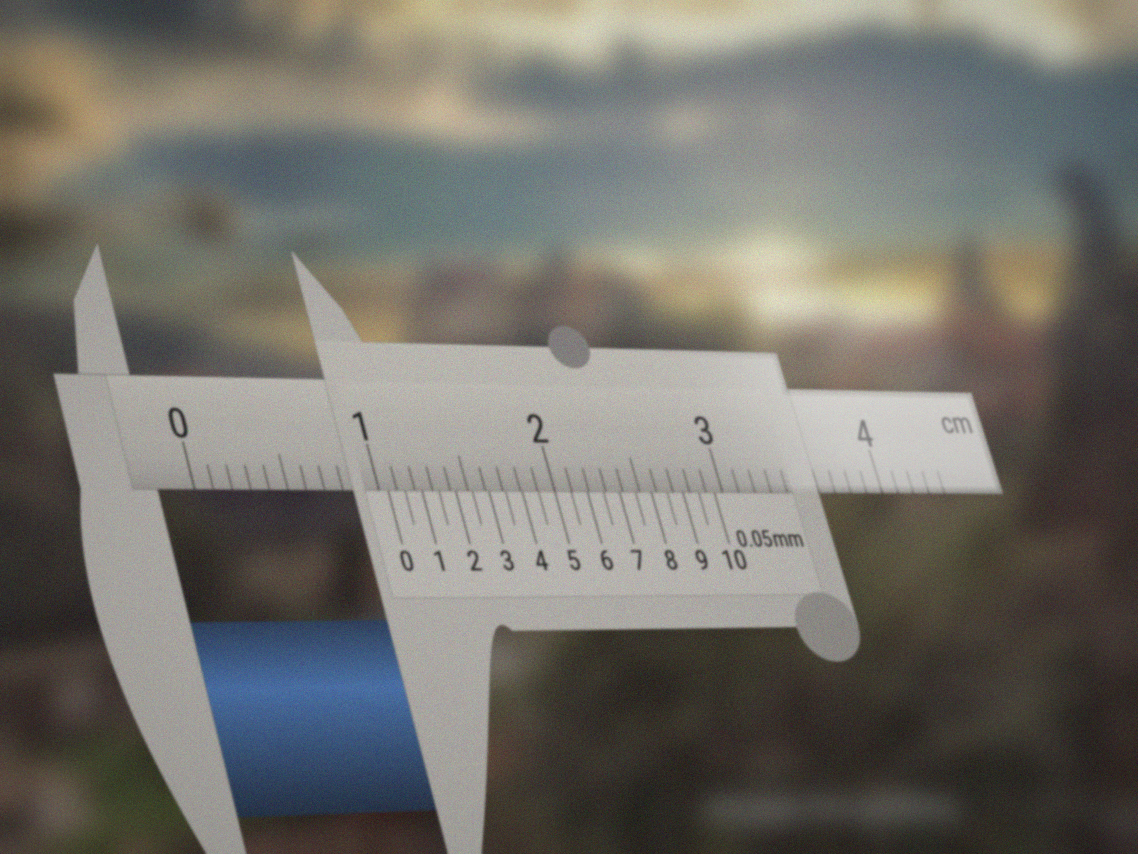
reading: mm 10.5
